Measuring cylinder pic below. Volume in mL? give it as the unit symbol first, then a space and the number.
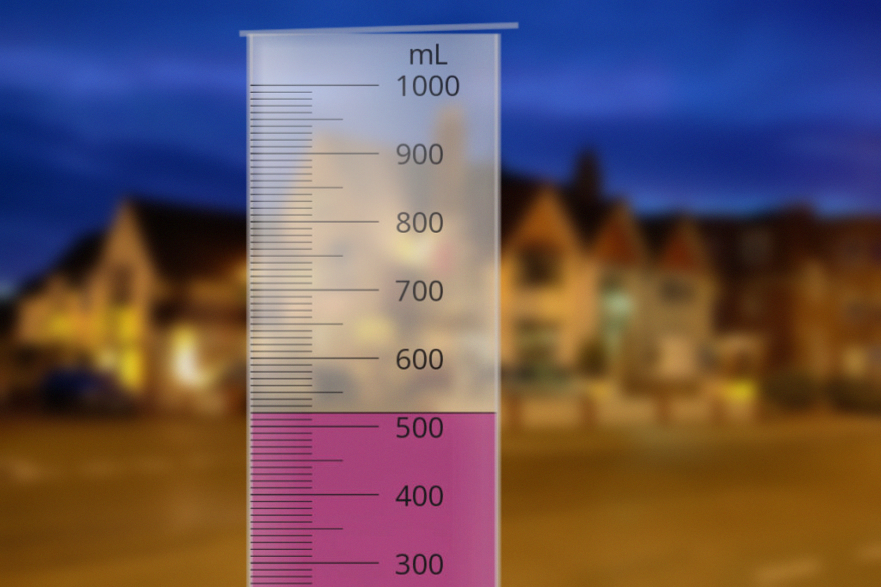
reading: mL 520
